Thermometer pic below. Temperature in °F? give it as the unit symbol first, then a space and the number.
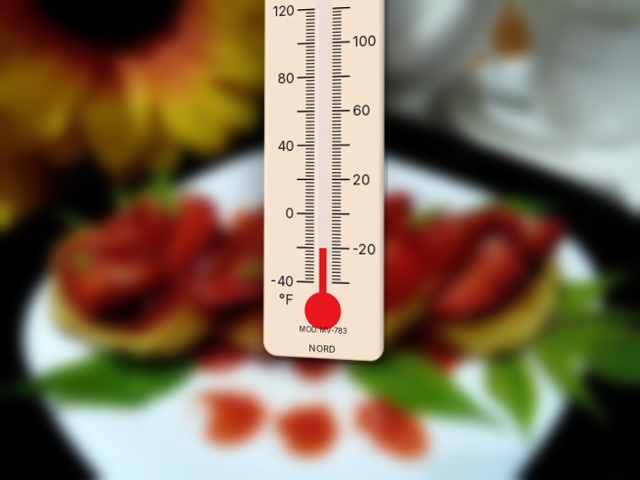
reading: °F -20
